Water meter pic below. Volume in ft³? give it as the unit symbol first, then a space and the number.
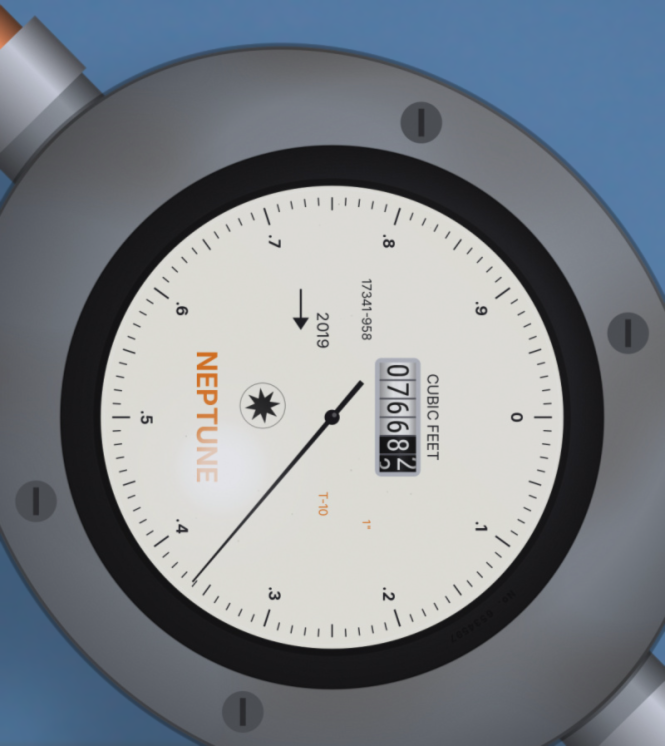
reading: ft³ 76682.36
